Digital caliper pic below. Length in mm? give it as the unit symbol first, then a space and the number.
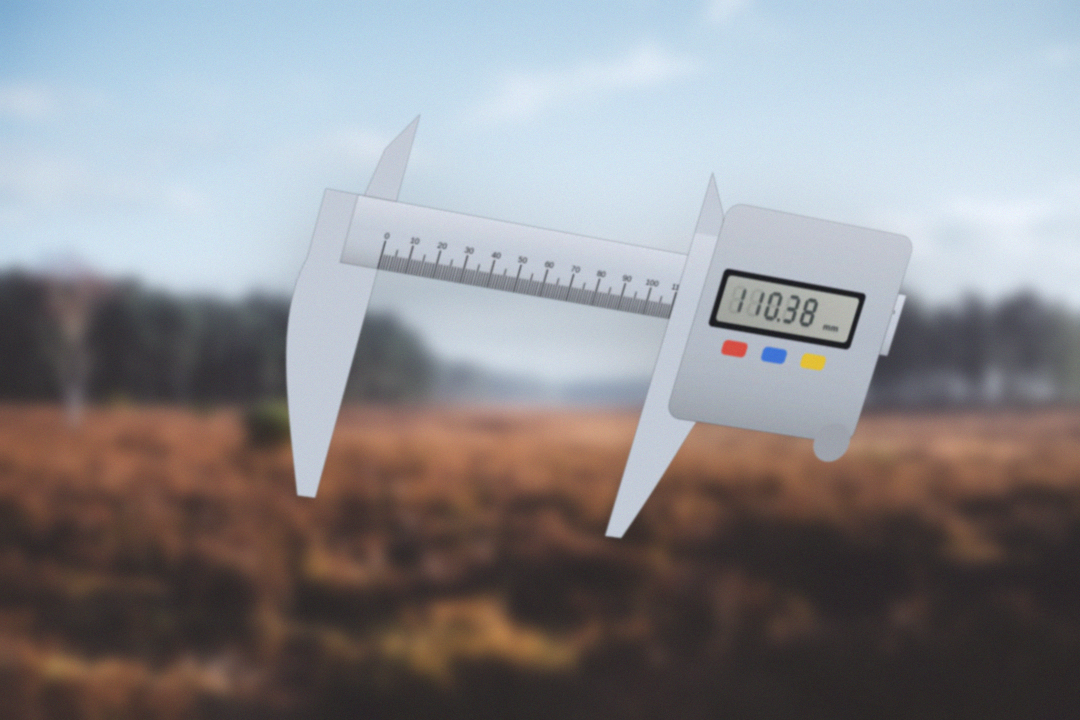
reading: mm 110.38
